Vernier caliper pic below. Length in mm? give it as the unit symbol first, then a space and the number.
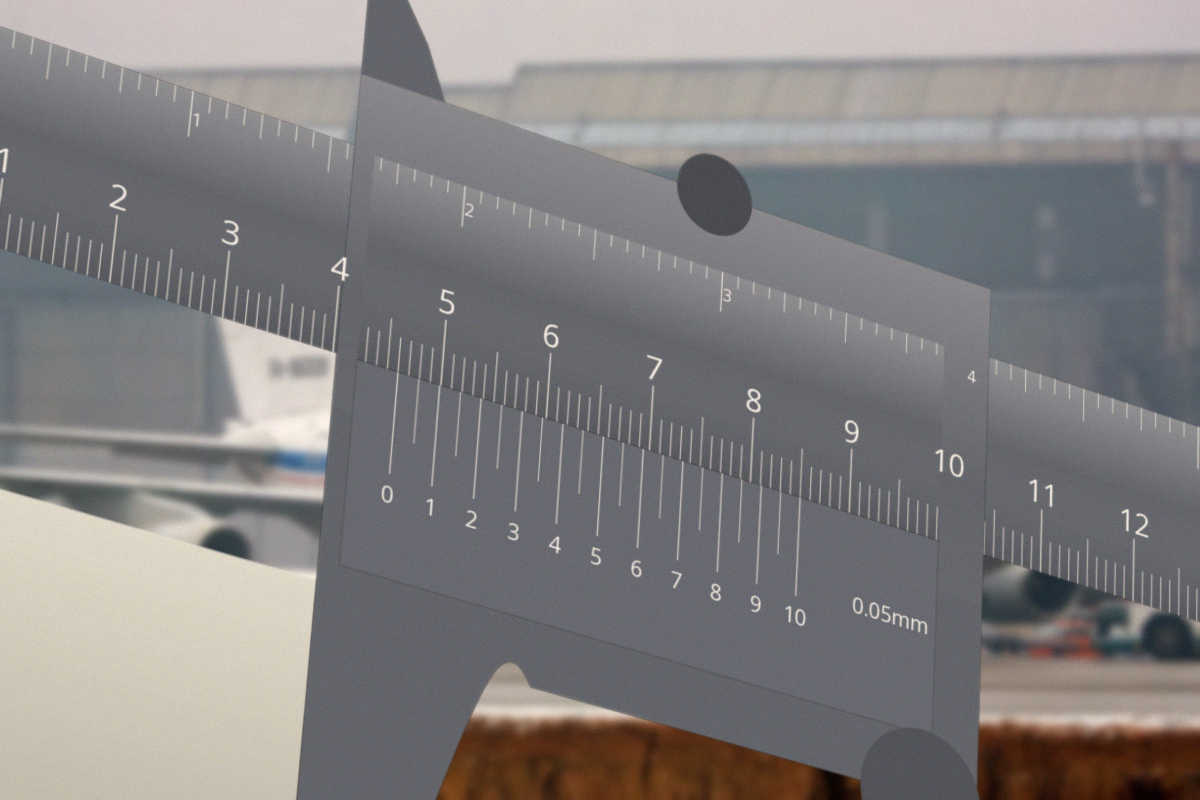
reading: mm 46.0
